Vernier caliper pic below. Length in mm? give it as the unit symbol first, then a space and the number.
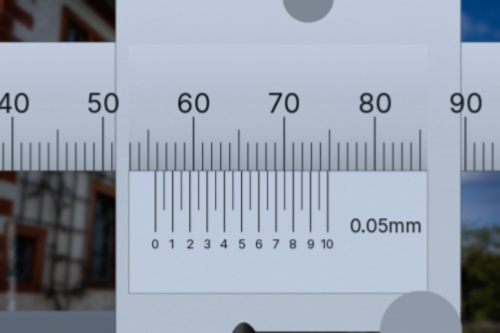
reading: mm 55.8
